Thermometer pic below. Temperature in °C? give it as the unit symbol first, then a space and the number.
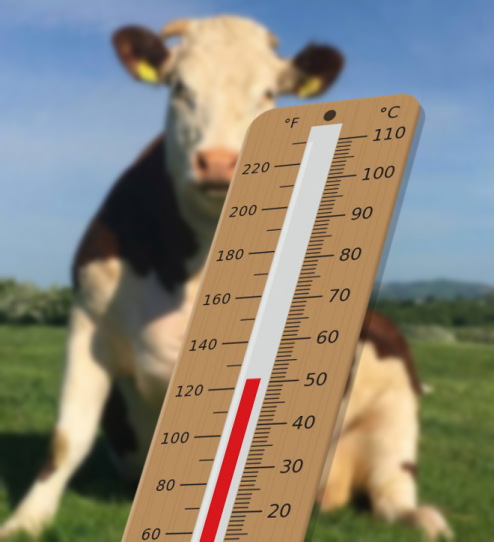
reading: °C 51
